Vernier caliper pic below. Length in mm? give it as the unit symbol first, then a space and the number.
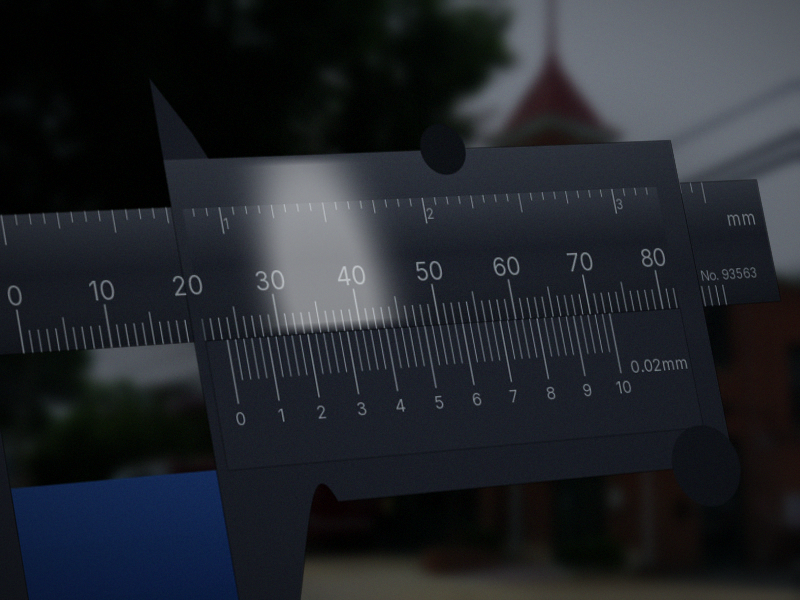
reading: mm 23.6
